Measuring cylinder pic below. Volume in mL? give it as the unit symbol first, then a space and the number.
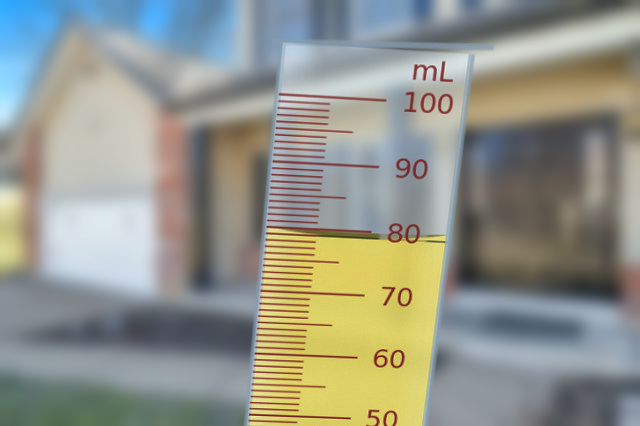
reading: mL 79
